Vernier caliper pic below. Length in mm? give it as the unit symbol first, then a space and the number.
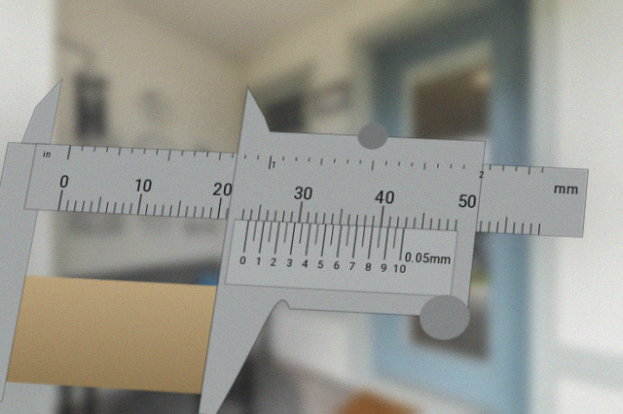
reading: mm 23.8
